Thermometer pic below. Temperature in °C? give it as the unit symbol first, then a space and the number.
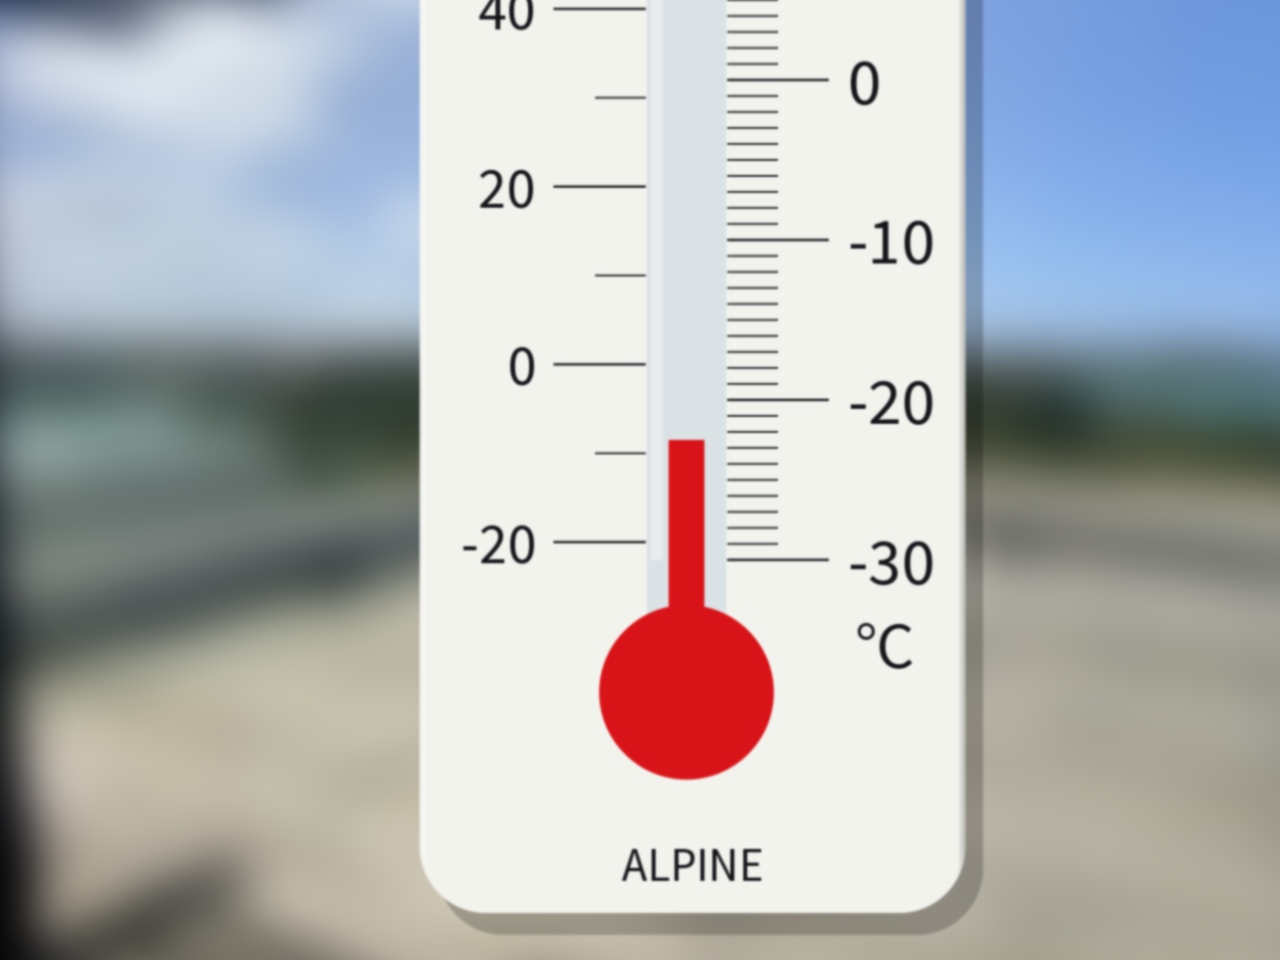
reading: °C -22.5
